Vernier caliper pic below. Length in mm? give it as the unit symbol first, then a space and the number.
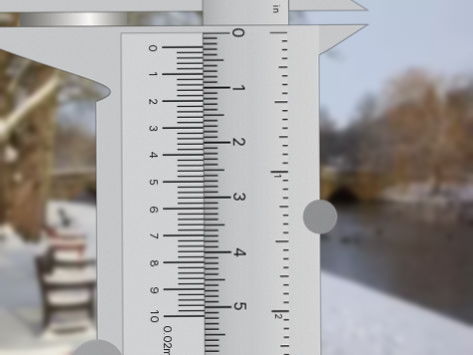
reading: mm 2.6
